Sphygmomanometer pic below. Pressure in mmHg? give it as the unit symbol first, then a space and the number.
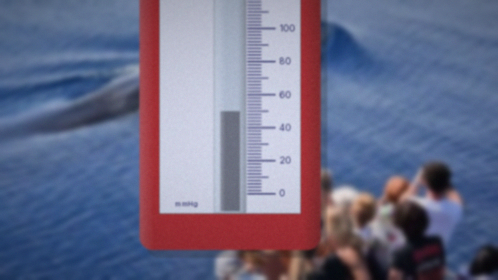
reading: mmHg 50
